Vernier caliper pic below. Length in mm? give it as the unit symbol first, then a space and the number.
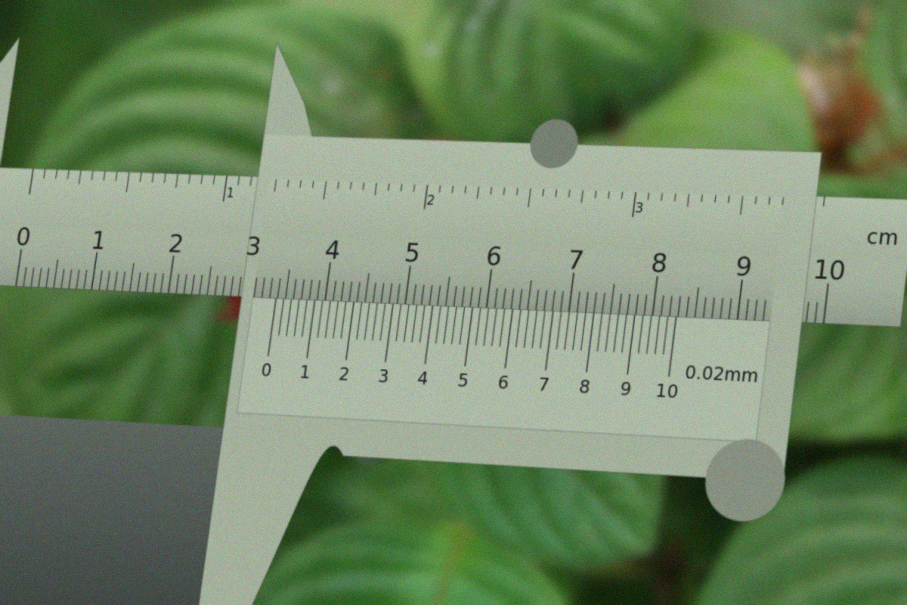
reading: mm 33.8
